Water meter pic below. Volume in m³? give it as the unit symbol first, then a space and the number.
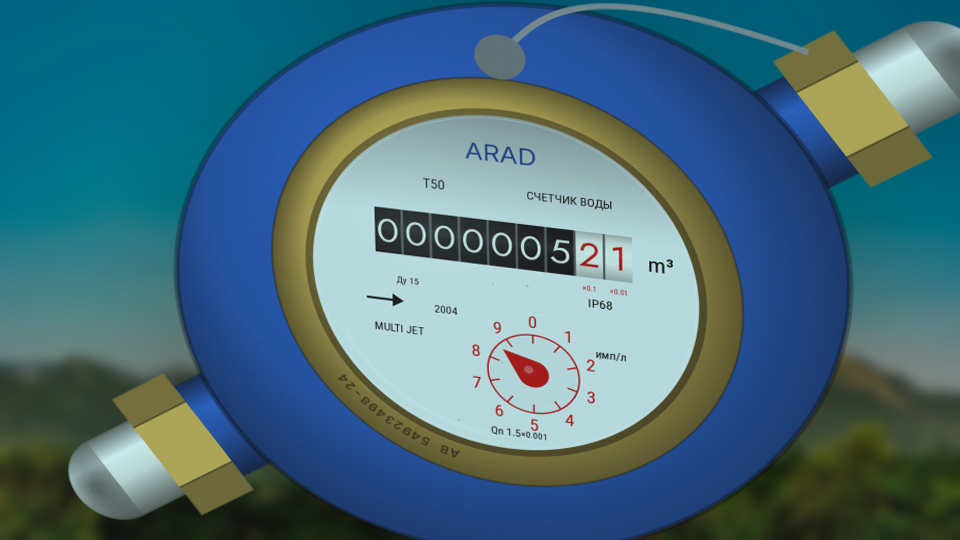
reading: m³ 5.218
